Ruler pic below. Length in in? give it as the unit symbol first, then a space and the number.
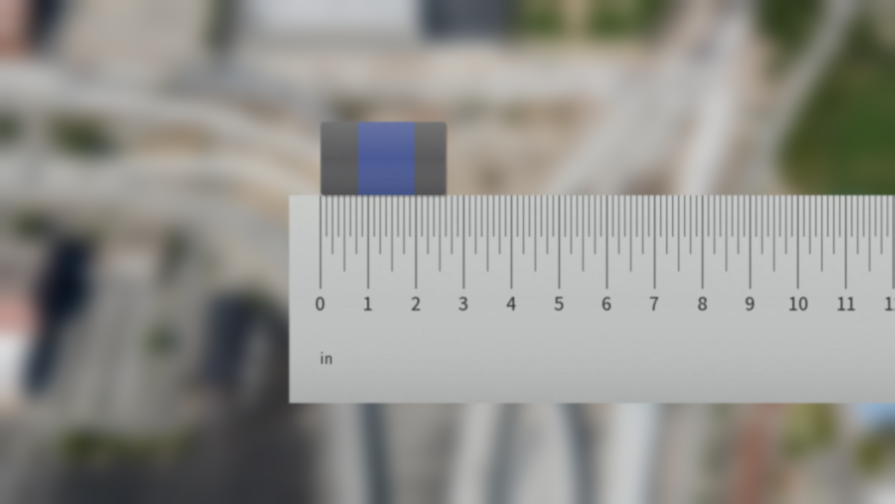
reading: in 2.625
